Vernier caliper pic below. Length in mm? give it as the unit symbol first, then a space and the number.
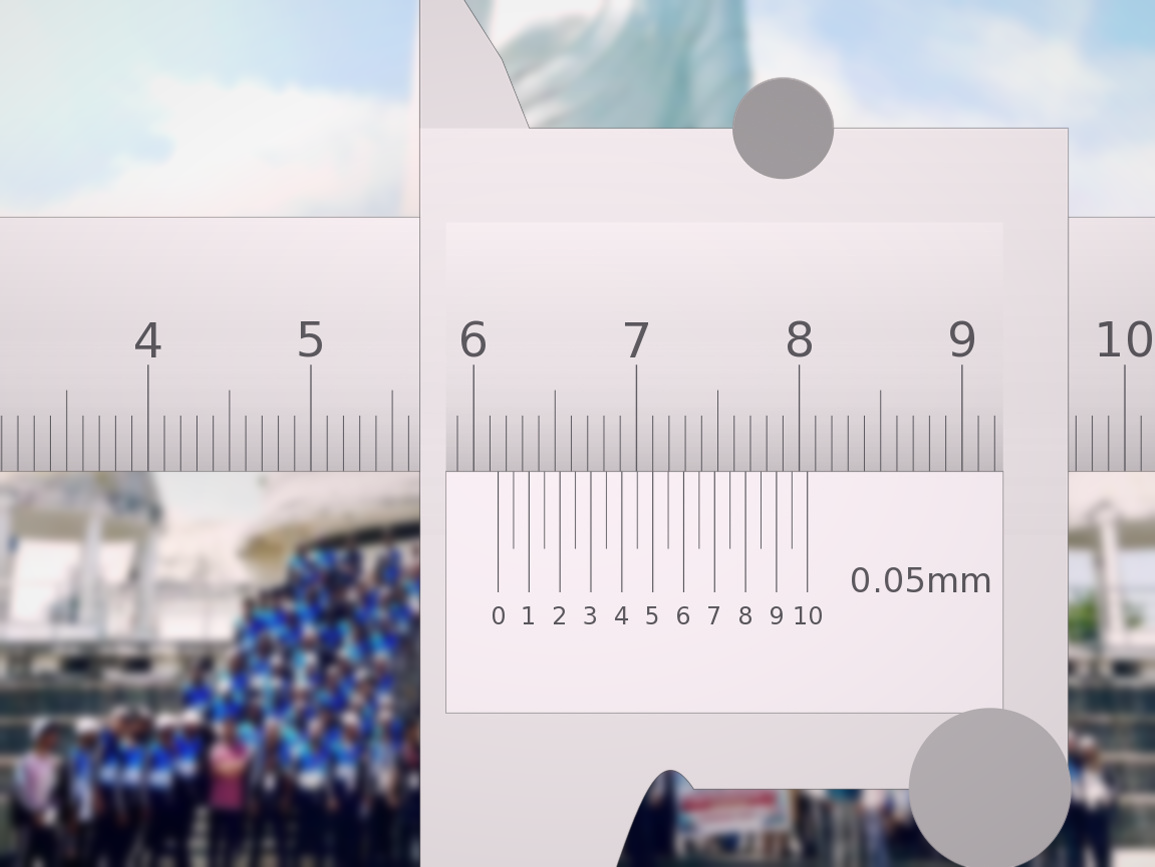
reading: mm 61.5
